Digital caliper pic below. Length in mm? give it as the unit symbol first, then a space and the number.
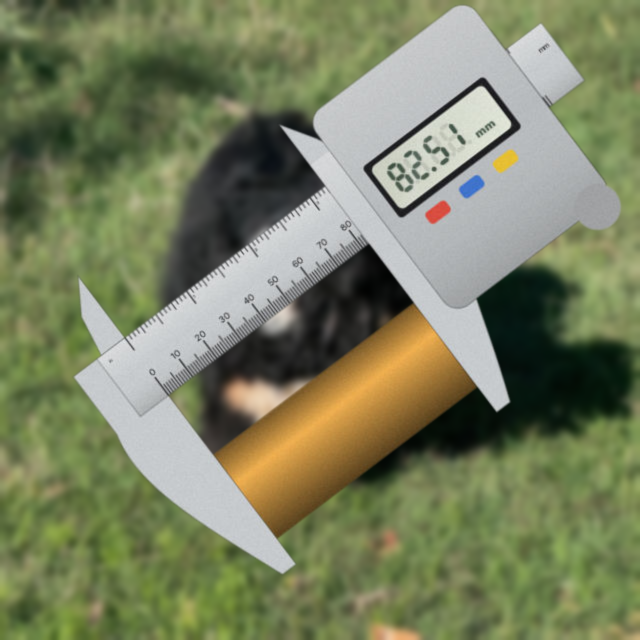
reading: mm 82.51
